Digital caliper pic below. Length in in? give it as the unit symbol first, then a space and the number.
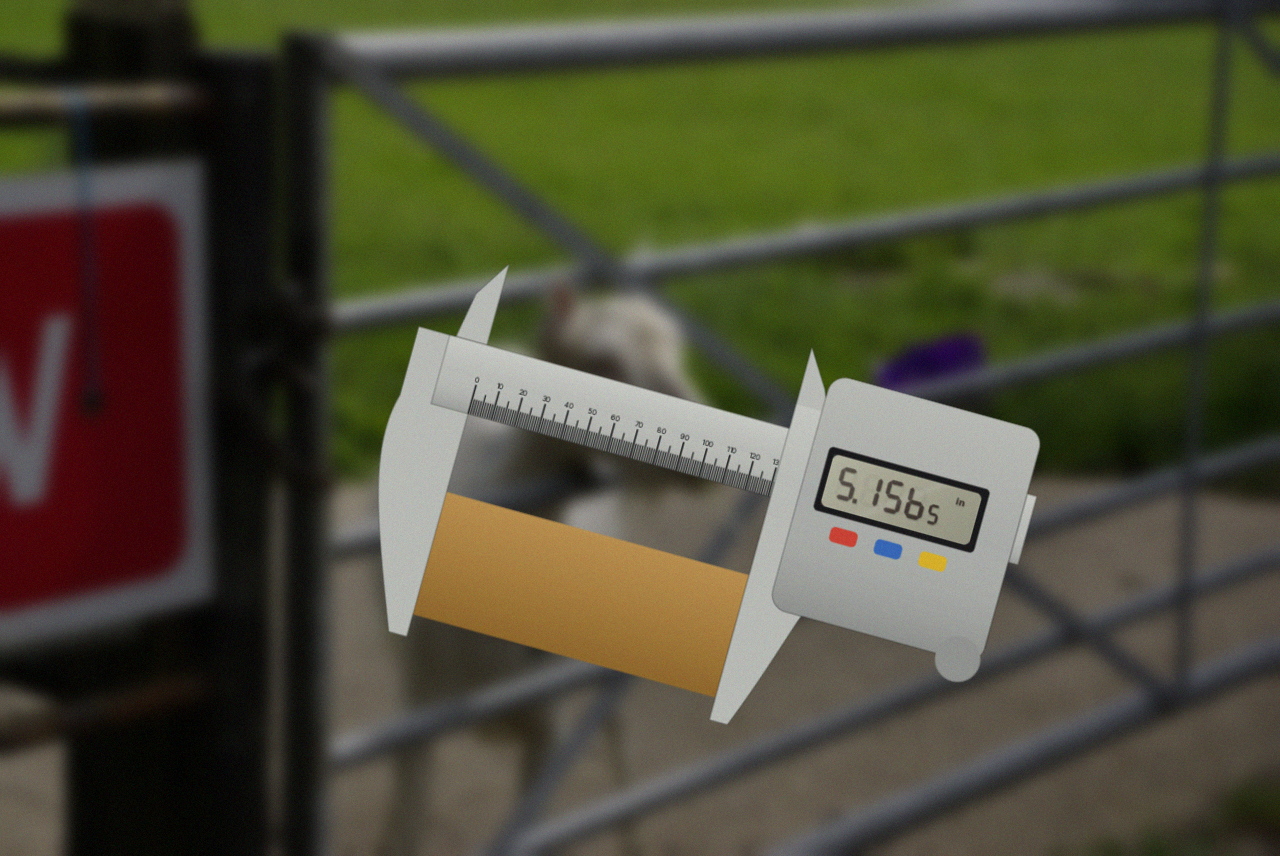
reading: in 5.1565
